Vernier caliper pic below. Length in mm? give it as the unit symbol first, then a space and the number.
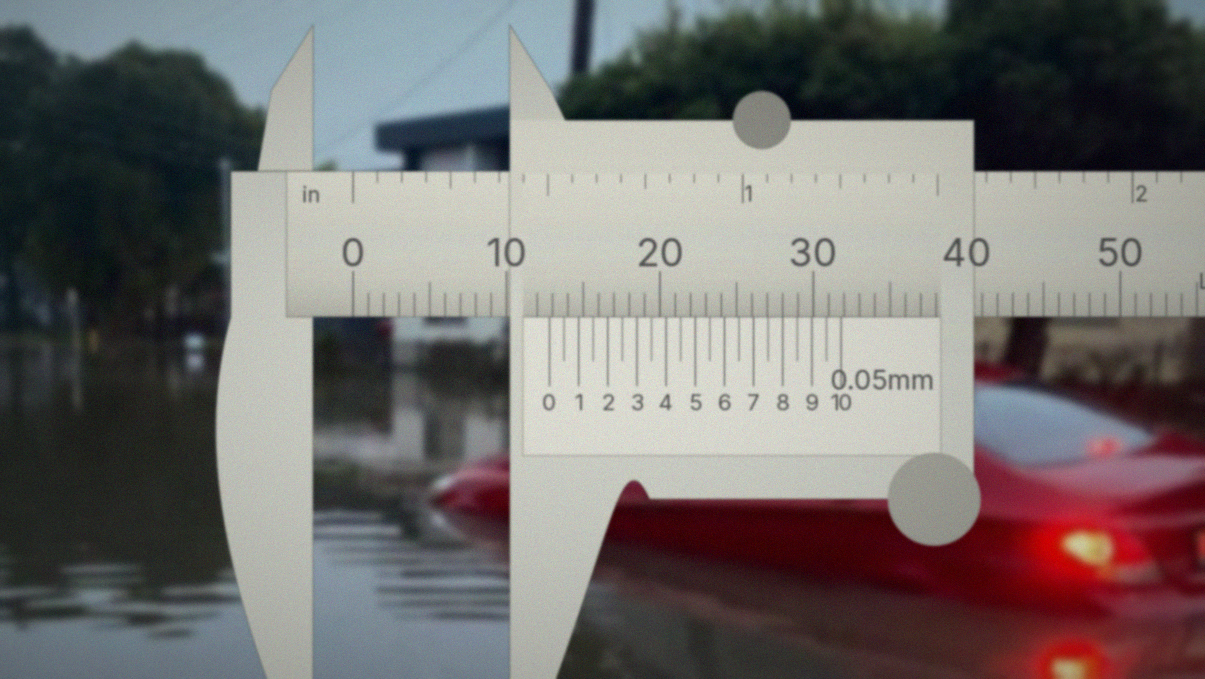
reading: mm 12.8
